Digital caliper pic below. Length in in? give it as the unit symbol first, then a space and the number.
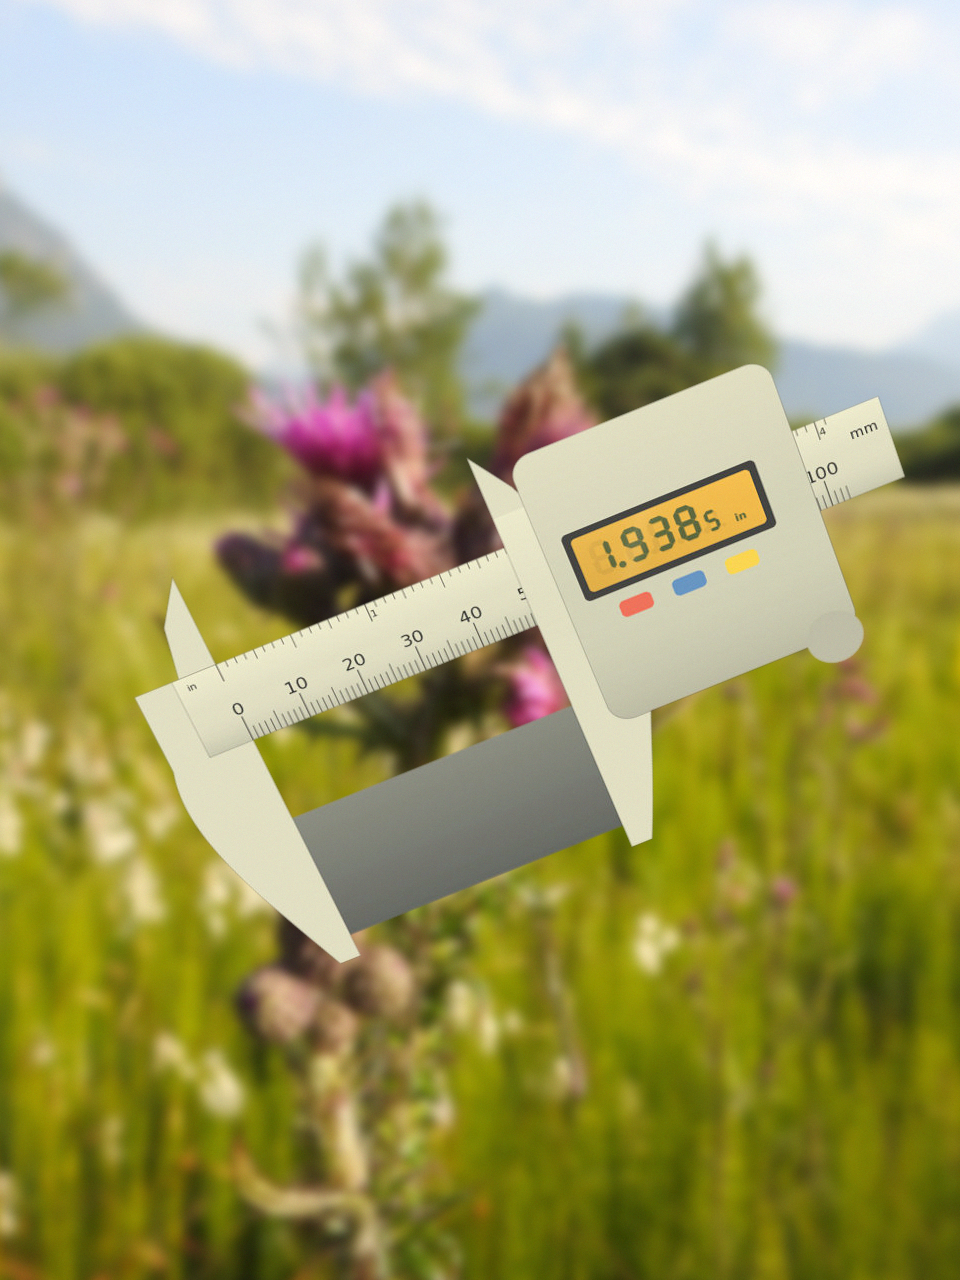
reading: in 1.9385
